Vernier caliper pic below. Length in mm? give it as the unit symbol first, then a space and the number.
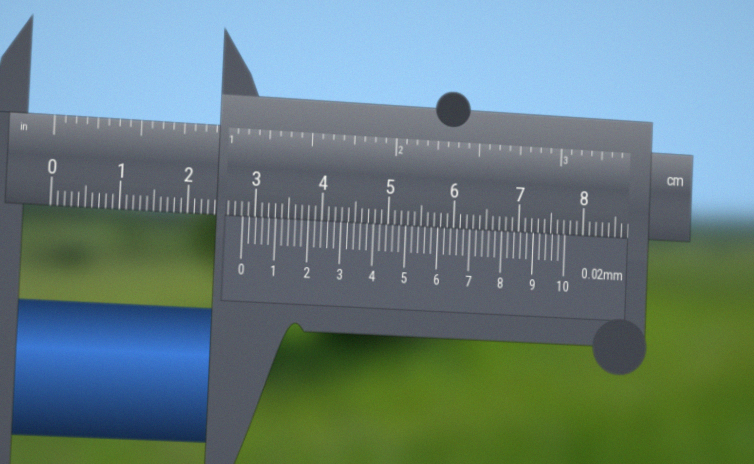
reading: mm 28.2
